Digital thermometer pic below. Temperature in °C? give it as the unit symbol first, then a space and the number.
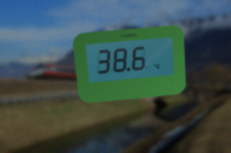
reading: °C 38.6
